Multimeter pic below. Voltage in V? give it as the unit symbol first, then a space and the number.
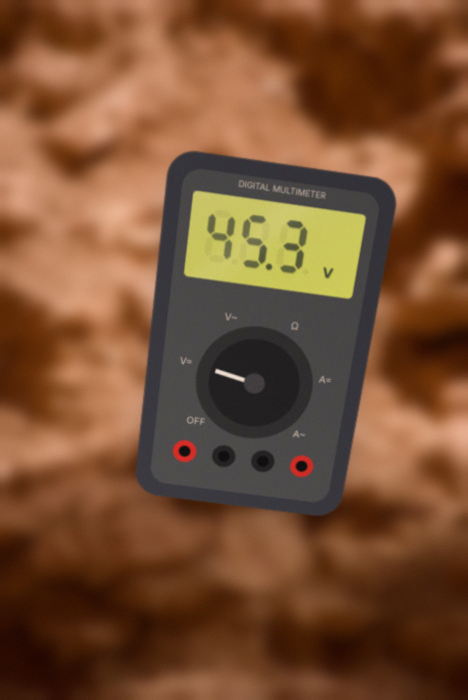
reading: V 45.3
